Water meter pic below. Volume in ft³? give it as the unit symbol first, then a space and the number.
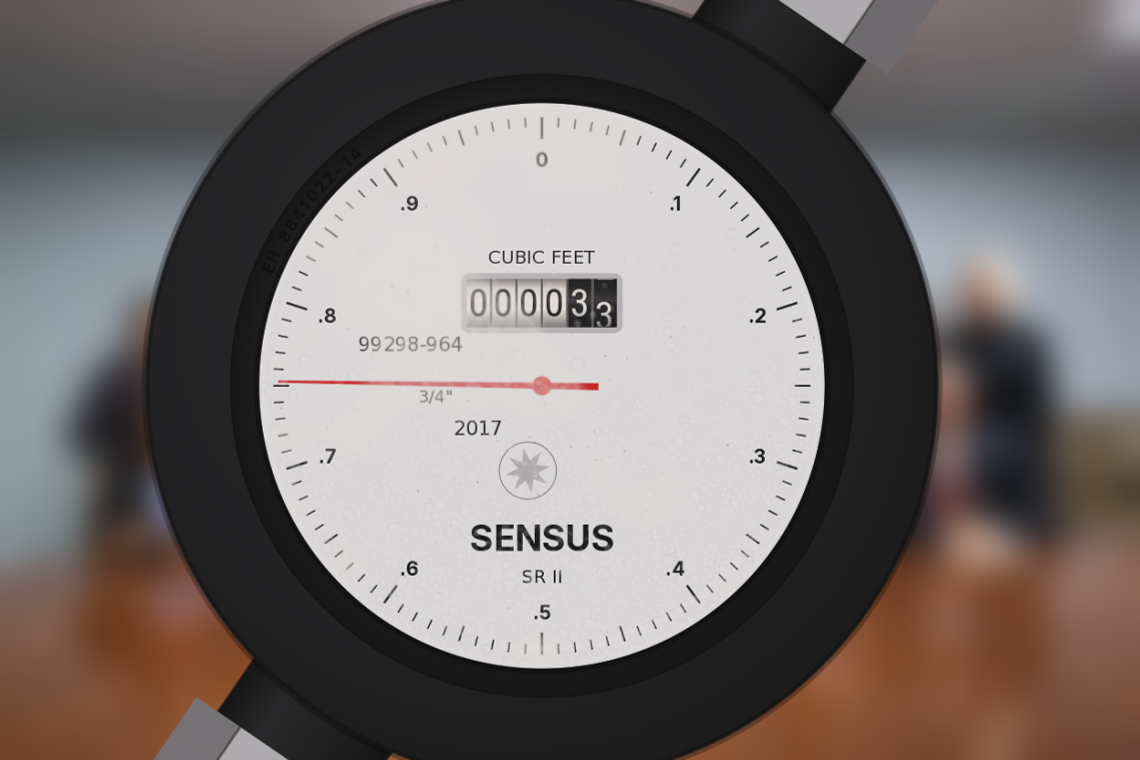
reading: ft³ 32.75
